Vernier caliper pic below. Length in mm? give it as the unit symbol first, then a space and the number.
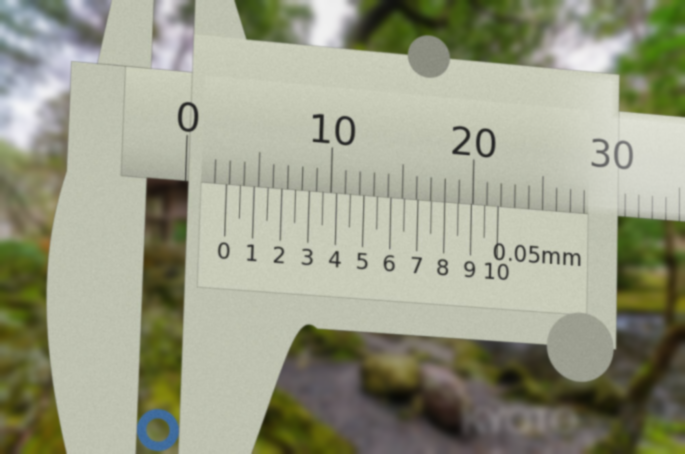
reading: mm 2.8
